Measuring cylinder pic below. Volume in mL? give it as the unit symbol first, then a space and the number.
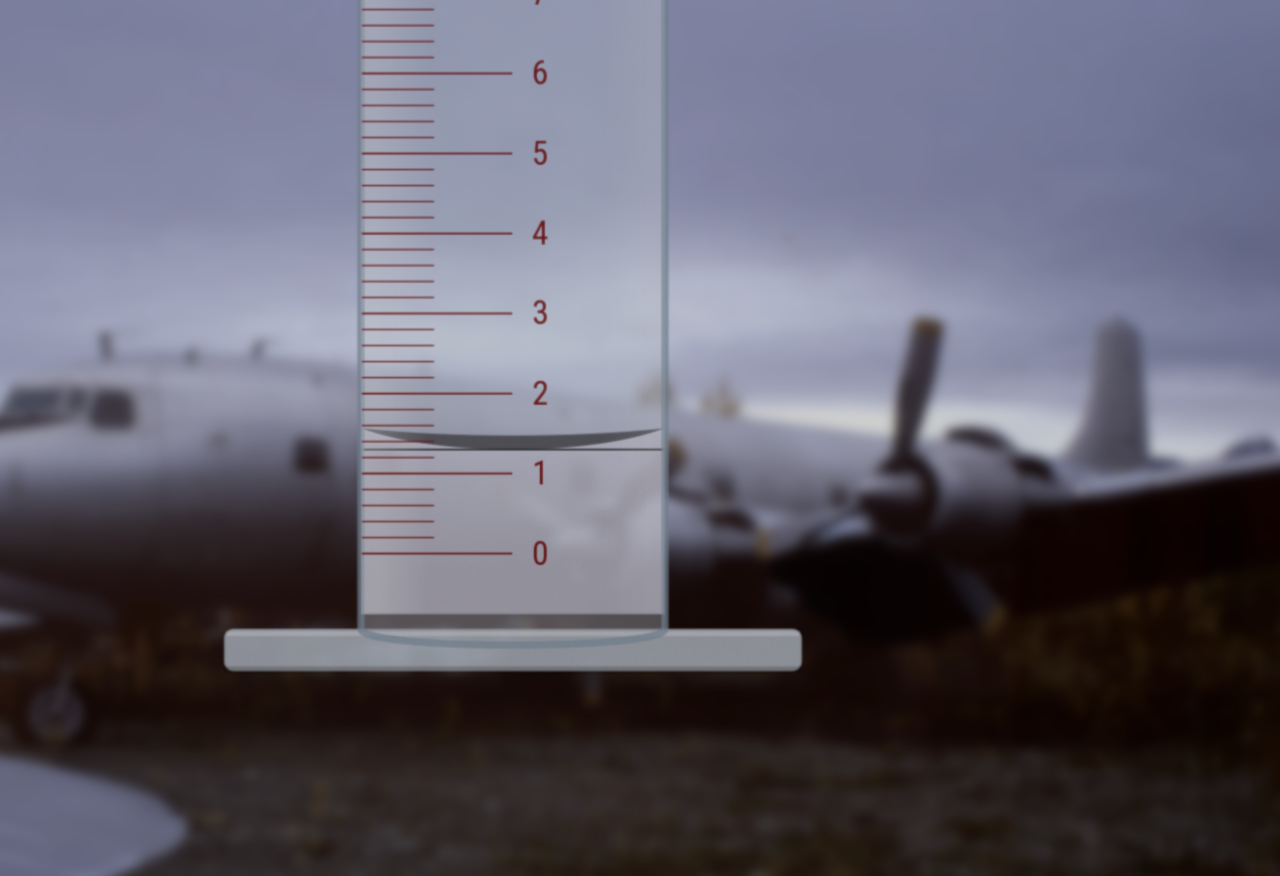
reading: mL 1.3
